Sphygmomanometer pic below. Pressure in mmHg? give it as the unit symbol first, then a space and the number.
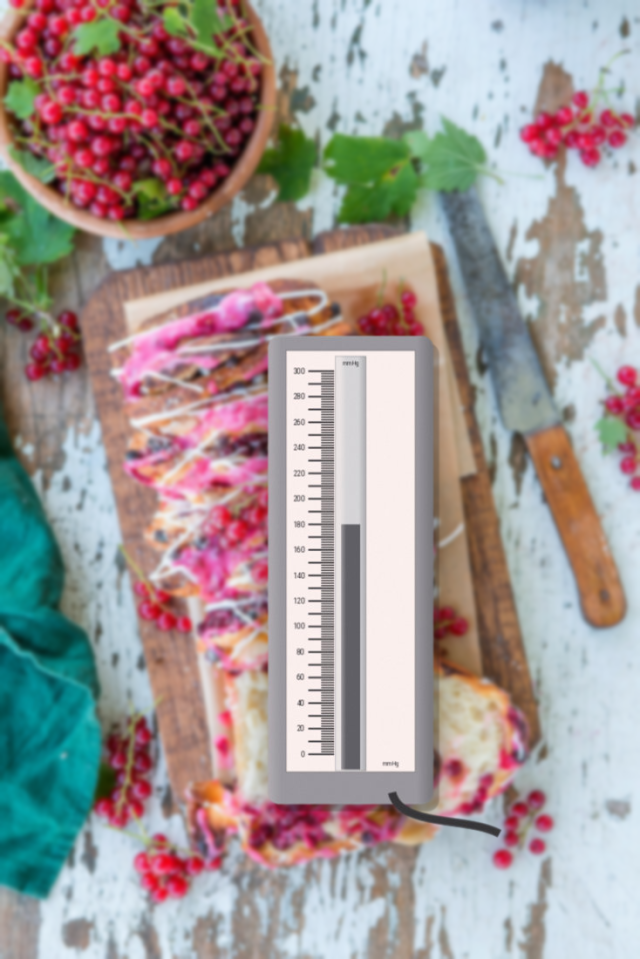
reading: mmHg 180
